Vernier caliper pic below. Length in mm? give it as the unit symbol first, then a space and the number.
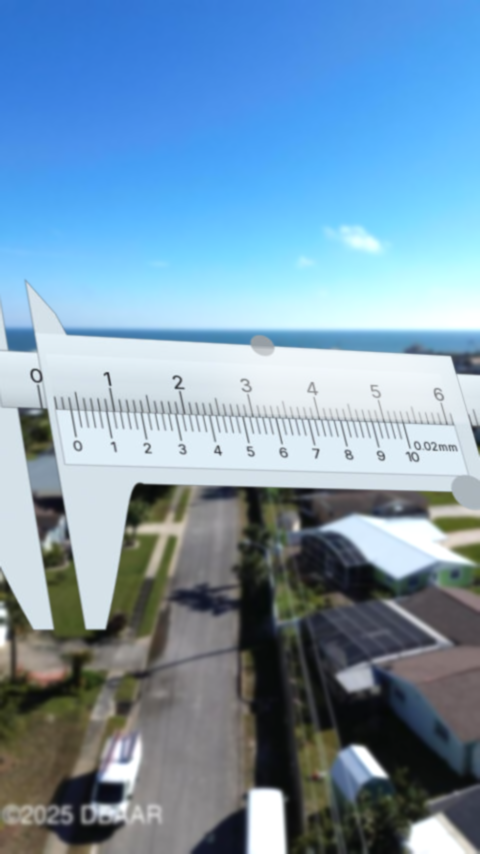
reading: mm 4.0
